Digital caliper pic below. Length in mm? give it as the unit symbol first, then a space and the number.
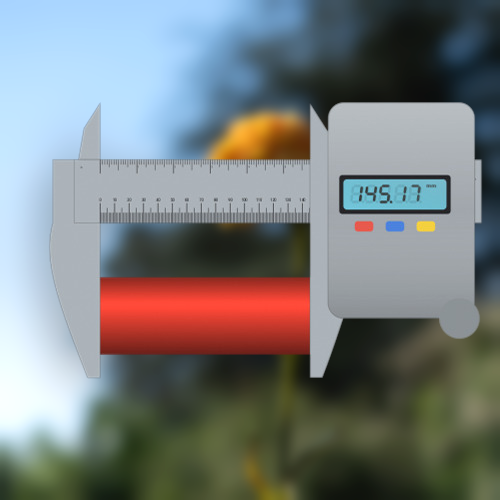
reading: mm 145.17
